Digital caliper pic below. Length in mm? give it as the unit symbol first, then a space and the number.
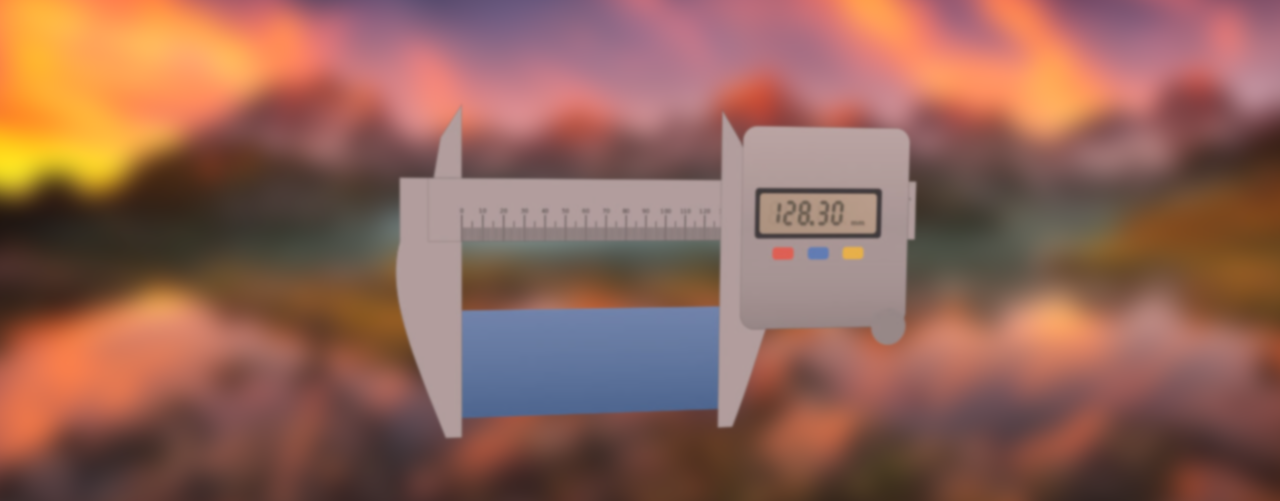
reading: mm 128.30
